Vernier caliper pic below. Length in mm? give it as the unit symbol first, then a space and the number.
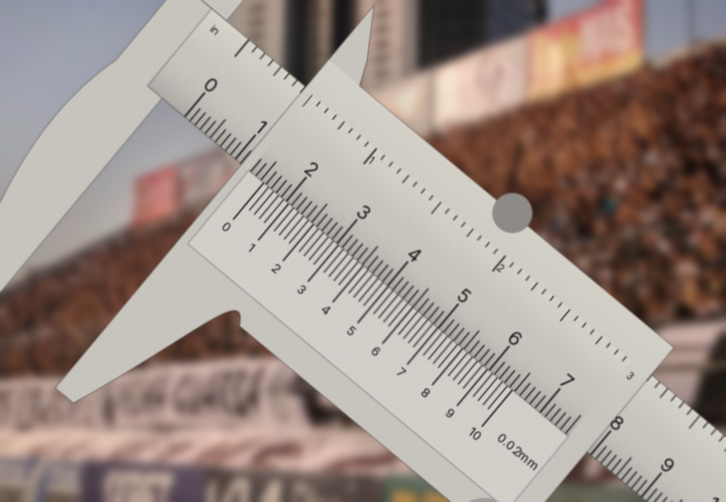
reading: mm 15.6
